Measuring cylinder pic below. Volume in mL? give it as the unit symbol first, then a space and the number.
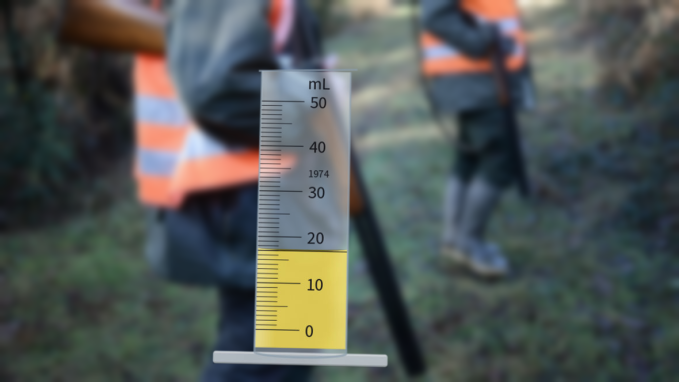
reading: mL 17
